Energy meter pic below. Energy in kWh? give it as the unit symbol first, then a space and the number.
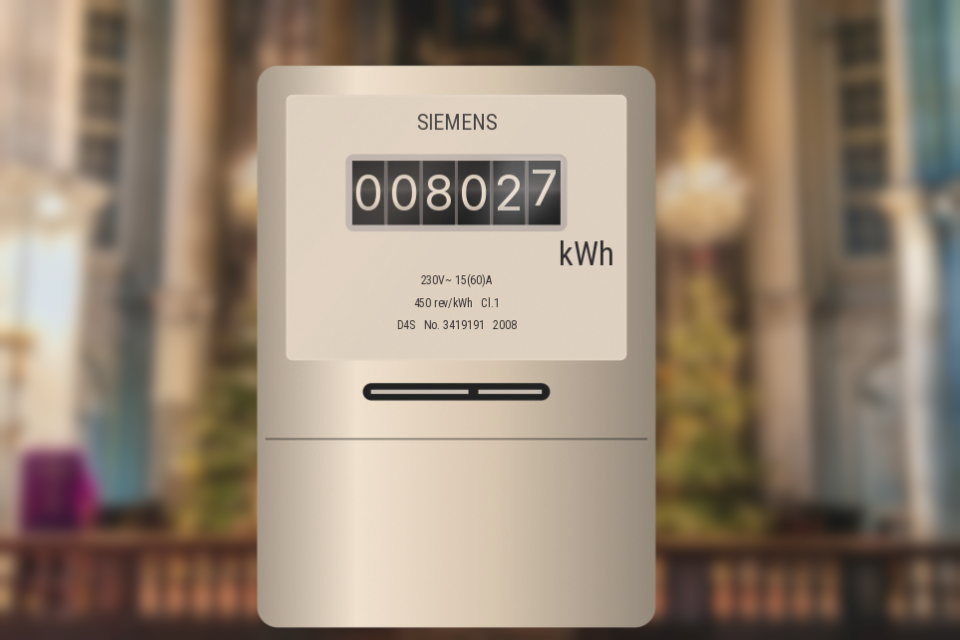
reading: kWh 8027
